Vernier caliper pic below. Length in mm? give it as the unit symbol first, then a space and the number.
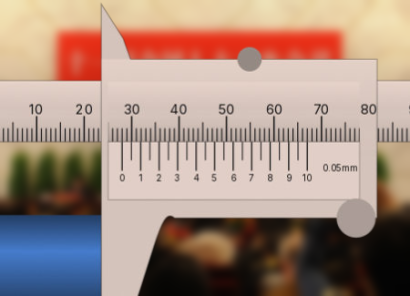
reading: mm 28.0
